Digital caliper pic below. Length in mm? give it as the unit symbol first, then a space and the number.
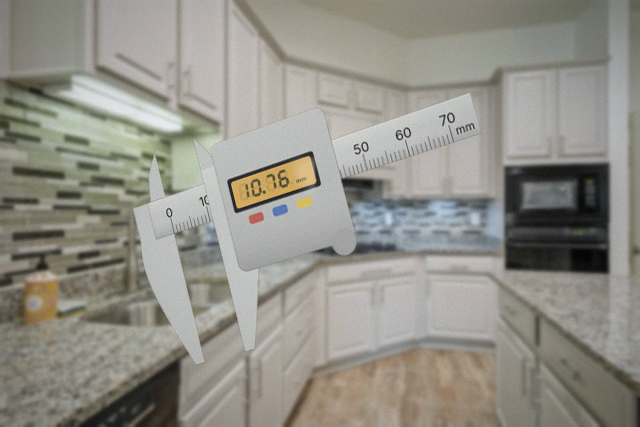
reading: mm 10.76
